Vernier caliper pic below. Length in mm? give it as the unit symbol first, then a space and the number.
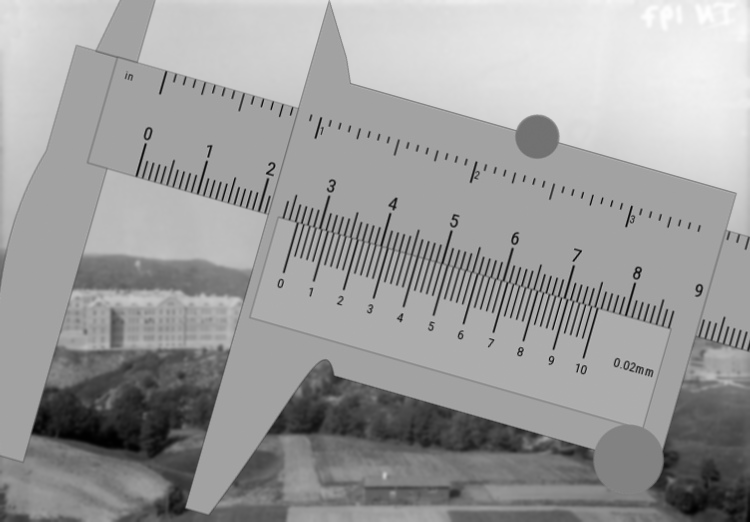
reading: mm 26.4
